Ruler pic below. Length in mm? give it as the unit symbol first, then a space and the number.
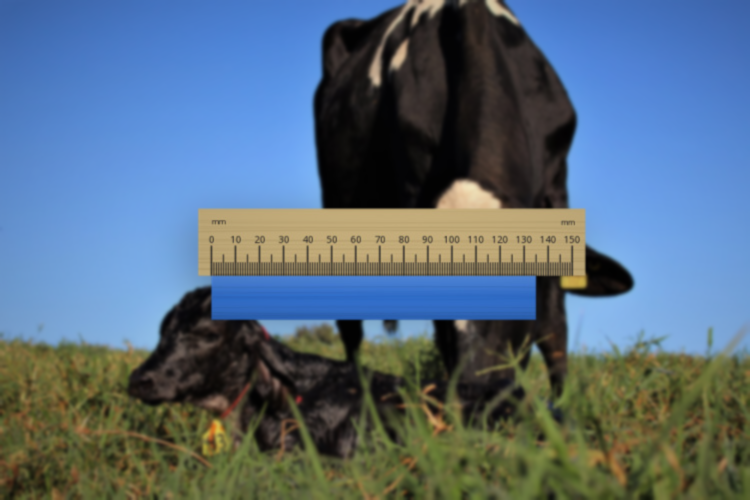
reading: mm 135
